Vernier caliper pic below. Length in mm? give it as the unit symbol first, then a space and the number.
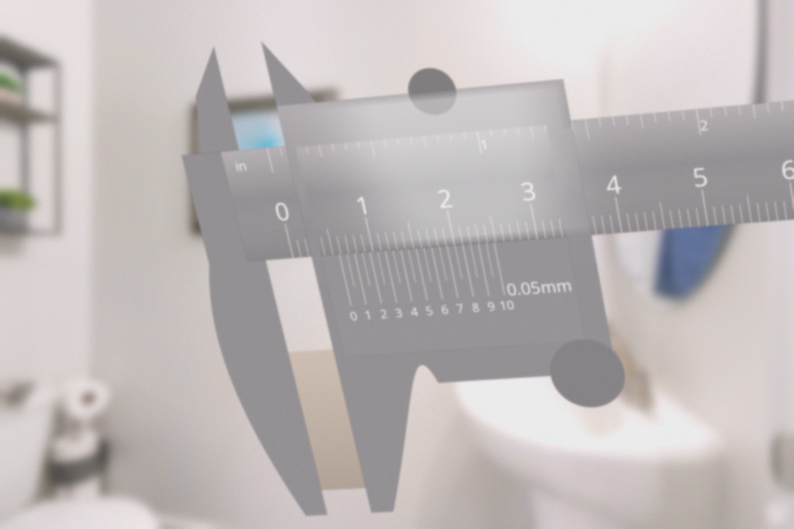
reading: mm 5.8
